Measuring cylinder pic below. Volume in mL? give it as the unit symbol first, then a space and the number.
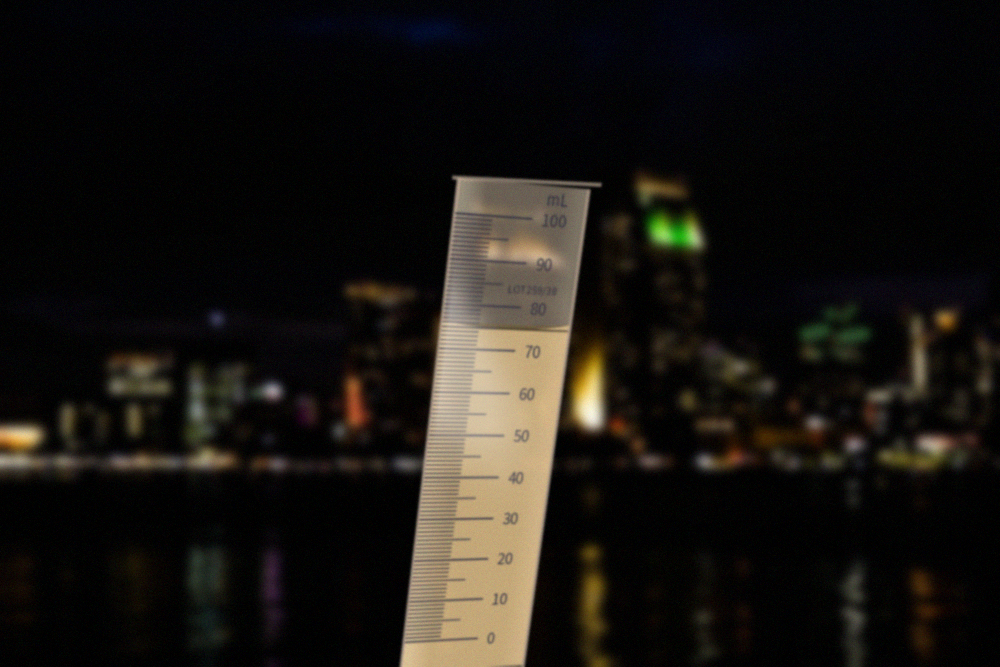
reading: mL 75
